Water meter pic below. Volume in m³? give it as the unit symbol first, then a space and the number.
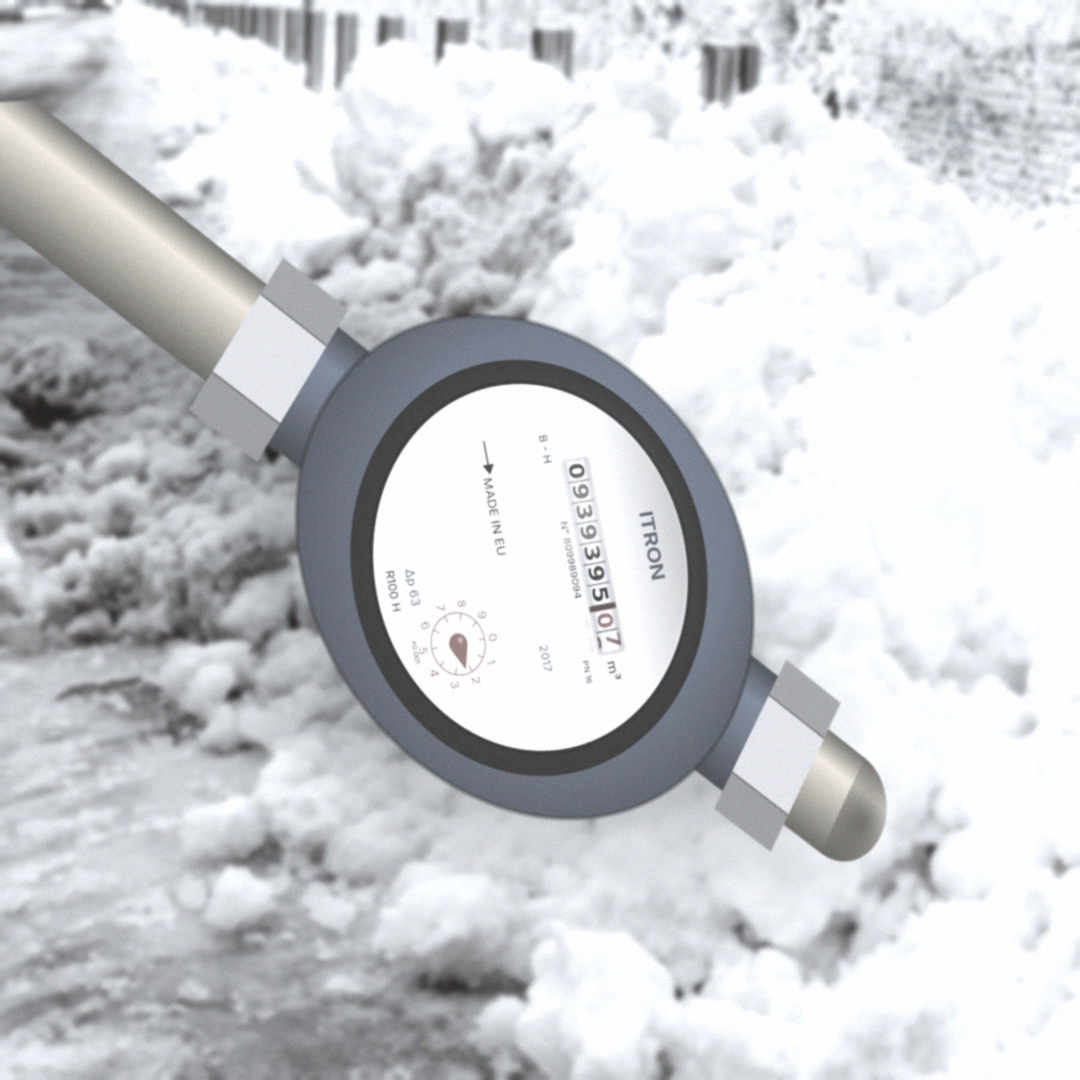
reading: m³ 939395.072
